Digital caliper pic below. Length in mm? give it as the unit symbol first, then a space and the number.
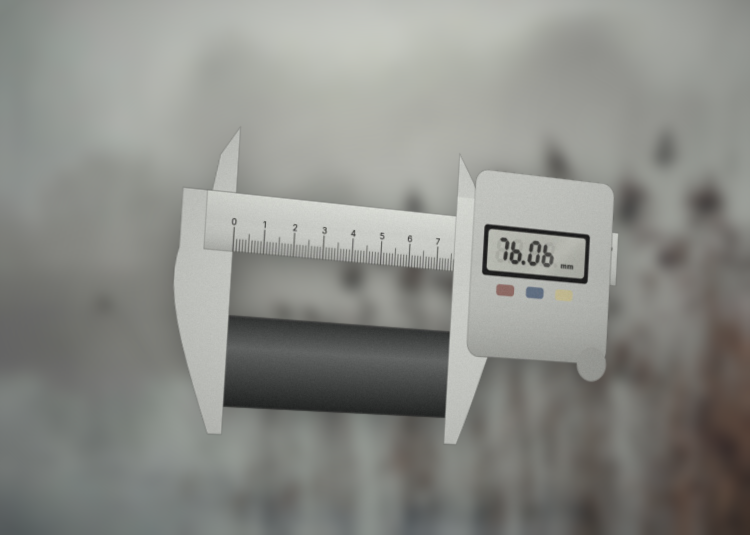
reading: mm 76.06
